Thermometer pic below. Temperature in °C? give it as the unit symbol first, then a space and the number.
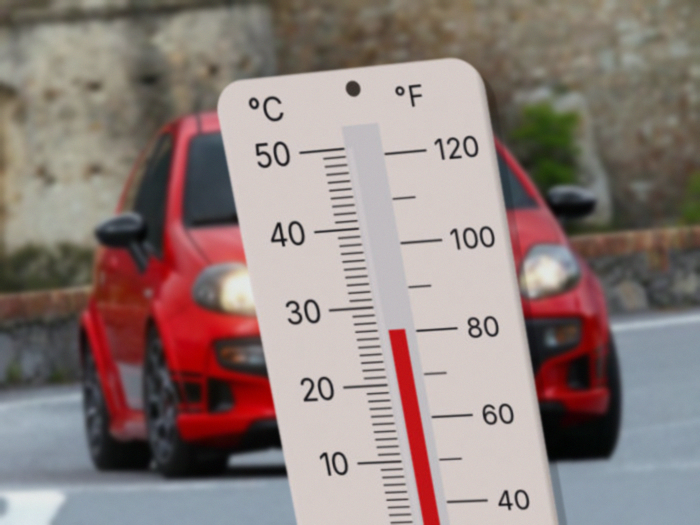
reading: °C 27
